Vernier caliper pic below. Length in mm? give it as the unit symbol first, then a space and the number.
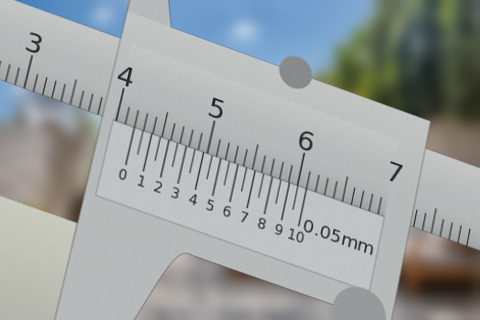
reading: mm 42.0
